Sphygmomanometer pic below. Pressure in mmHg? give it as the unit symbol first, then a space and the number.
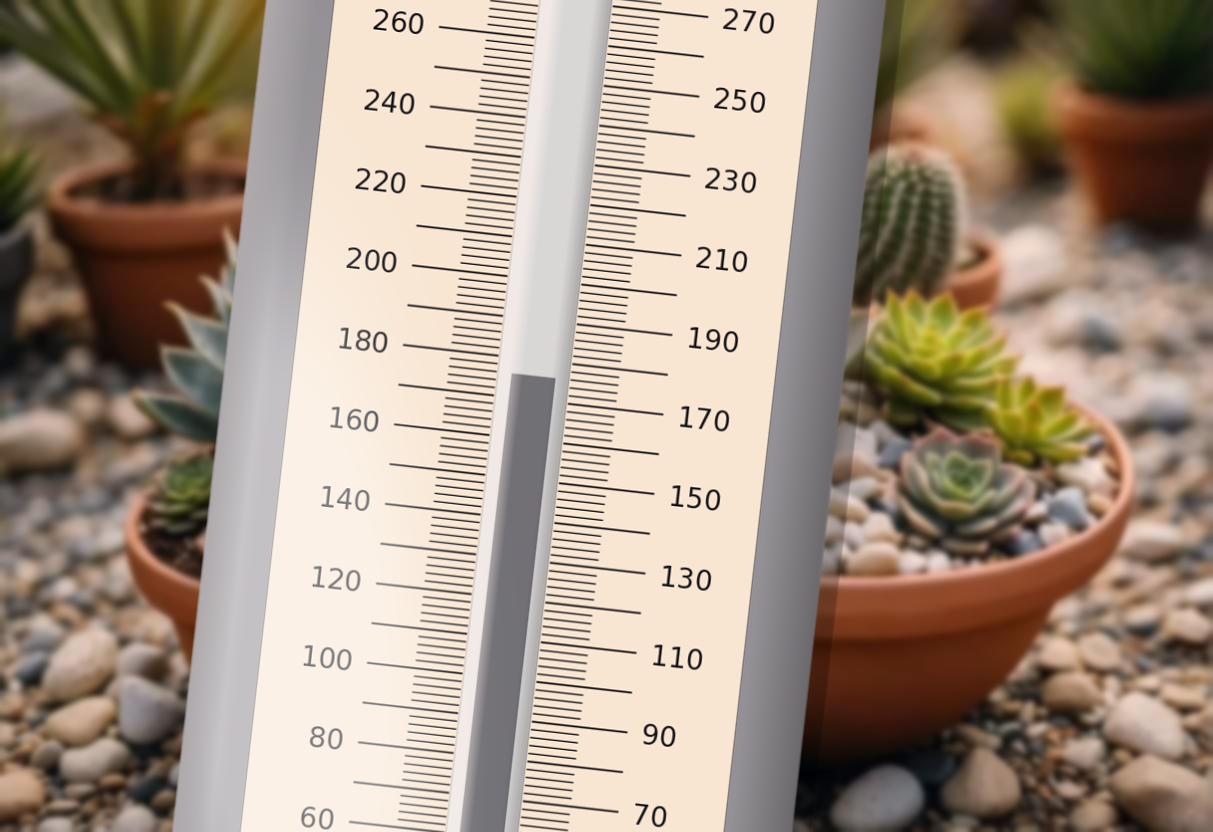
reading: mmHg 176
